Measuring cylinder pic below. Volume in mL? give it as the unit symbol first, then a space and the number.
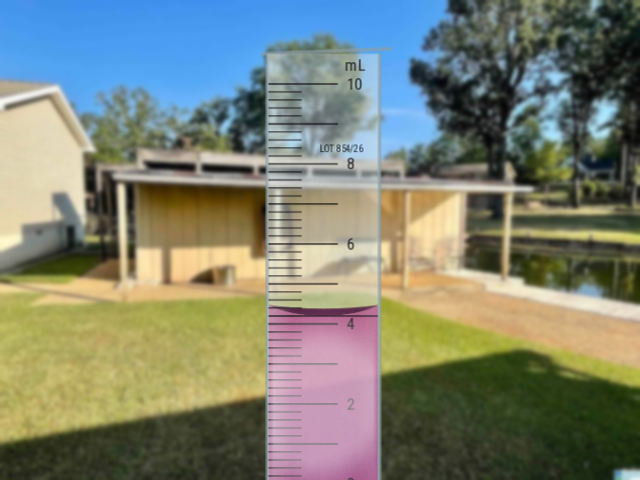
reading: mL 4.2
